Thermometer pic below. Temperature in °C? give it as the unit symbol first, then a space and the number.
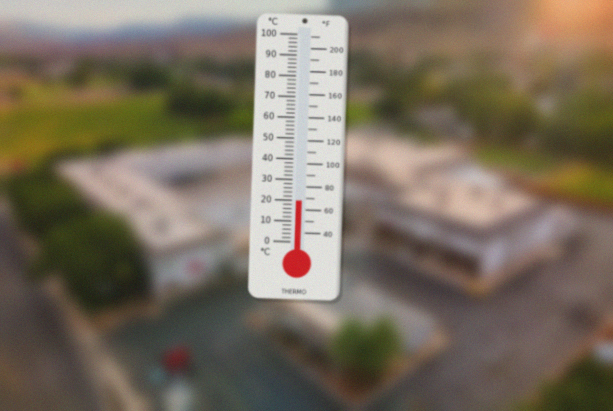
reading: °C 20
